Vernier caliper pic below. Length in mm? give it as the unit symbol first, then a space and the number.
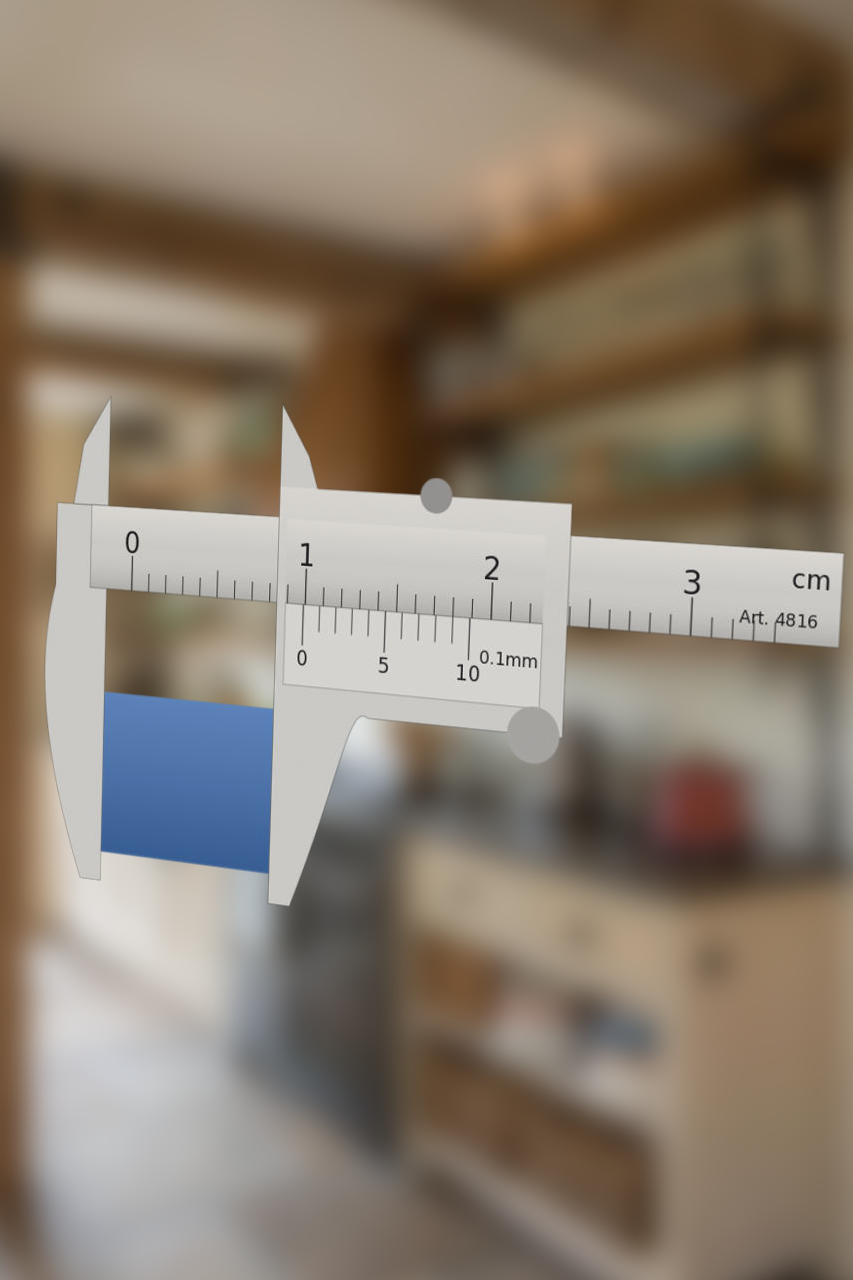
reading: mm 9.9
